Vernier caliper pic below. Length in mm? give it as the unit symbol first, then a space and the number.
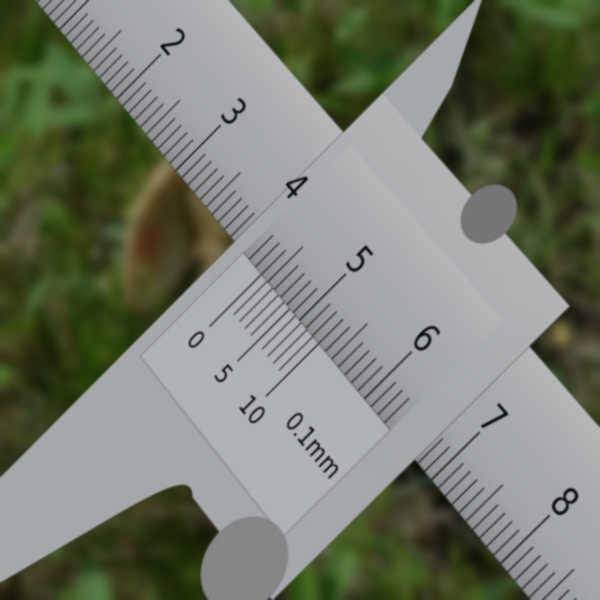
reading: mm 44.0
